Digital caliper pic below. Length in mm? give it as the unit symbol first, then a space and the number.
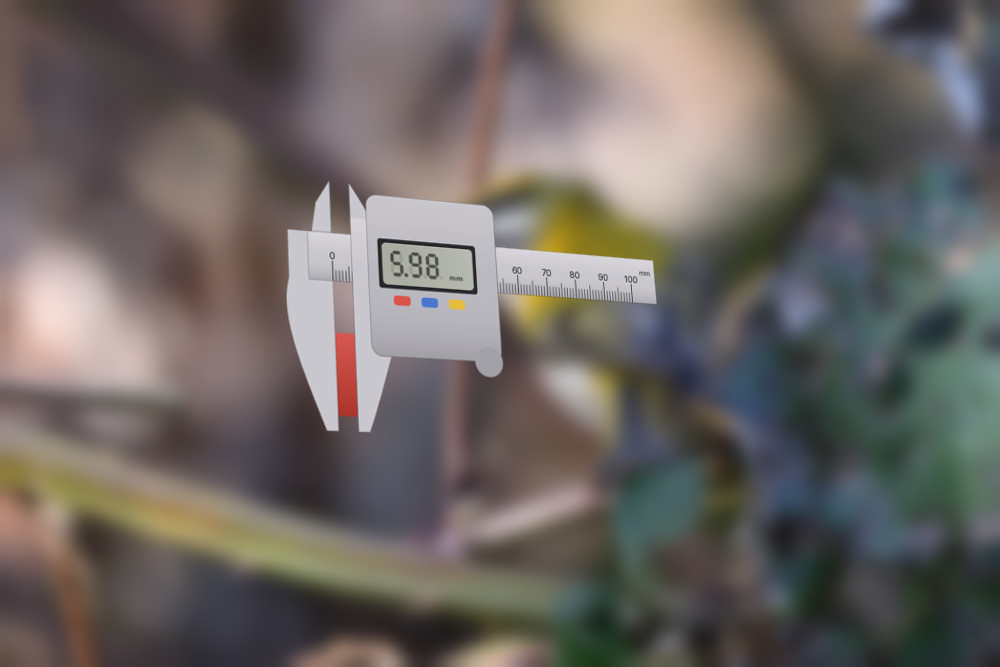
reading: mm 5.98
